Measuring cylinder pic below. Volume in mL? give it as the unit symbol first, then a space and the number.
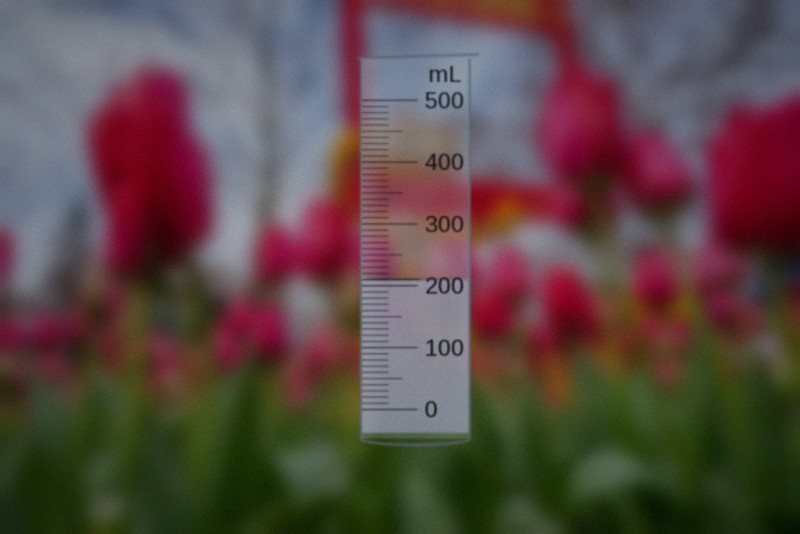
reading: mL 210
